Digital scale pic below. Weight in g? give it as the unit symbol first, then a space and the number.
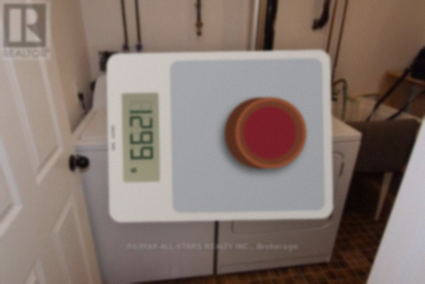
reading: g 1299
